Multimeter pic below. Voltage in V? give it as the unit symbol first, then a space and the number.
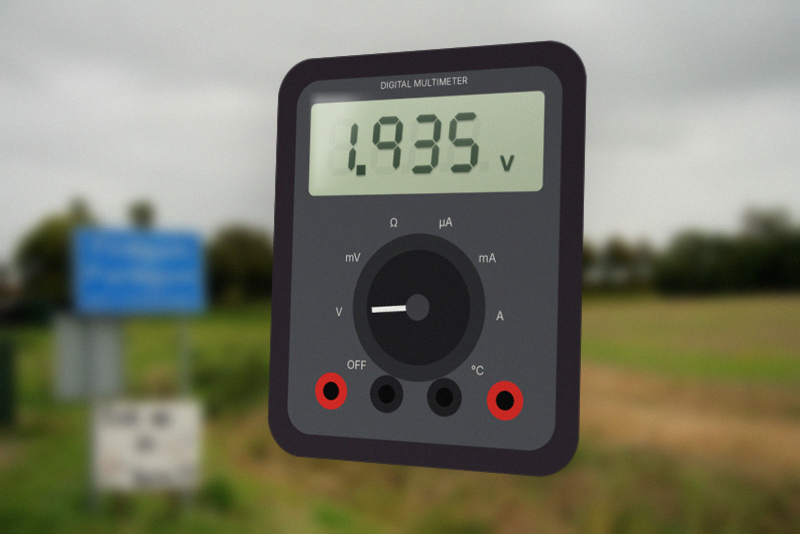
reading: V 1.935
